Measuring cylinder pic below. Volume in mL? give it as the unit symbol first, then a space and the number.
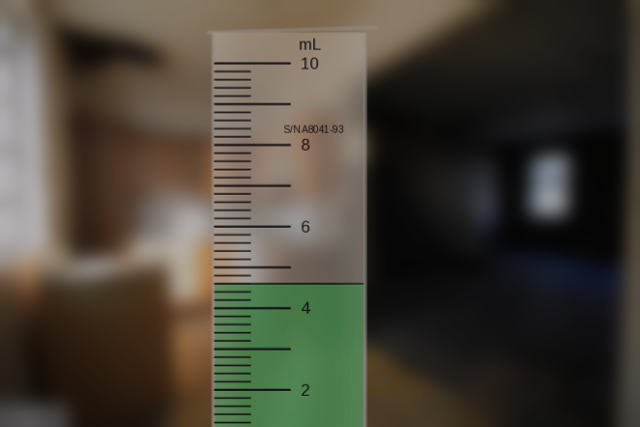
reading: mL 4.6
